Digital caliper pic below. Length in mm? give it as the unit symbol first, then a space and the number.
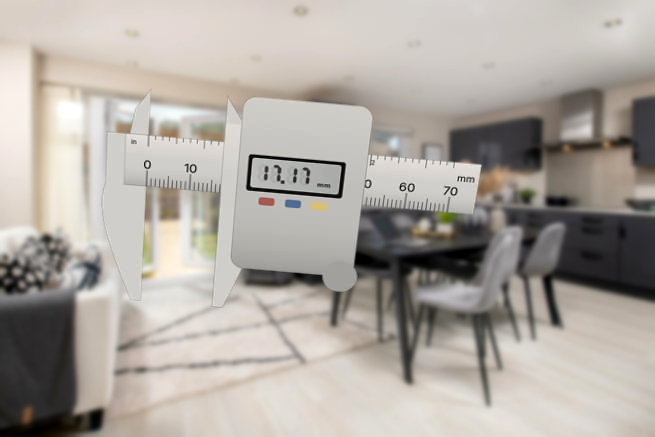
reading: mm 17.17
